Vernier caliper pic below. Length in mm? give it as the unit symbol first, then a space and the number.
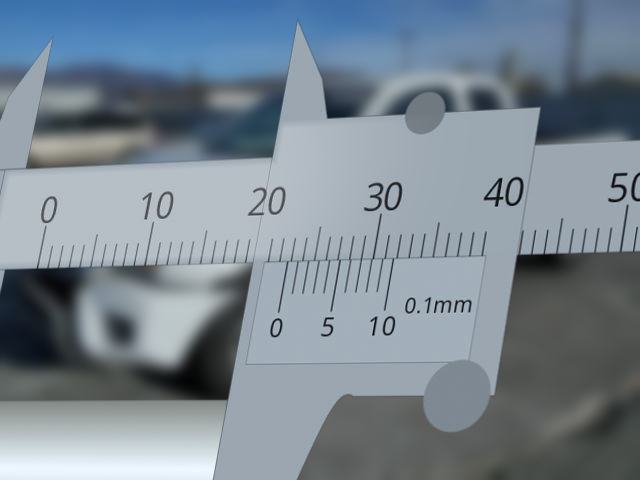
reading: mm 22.7
